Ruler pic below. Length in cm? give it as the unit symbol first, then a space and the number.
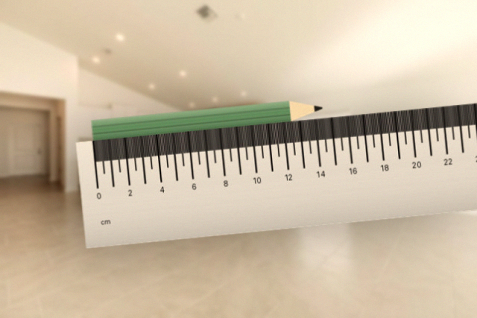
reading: cm 14.5
